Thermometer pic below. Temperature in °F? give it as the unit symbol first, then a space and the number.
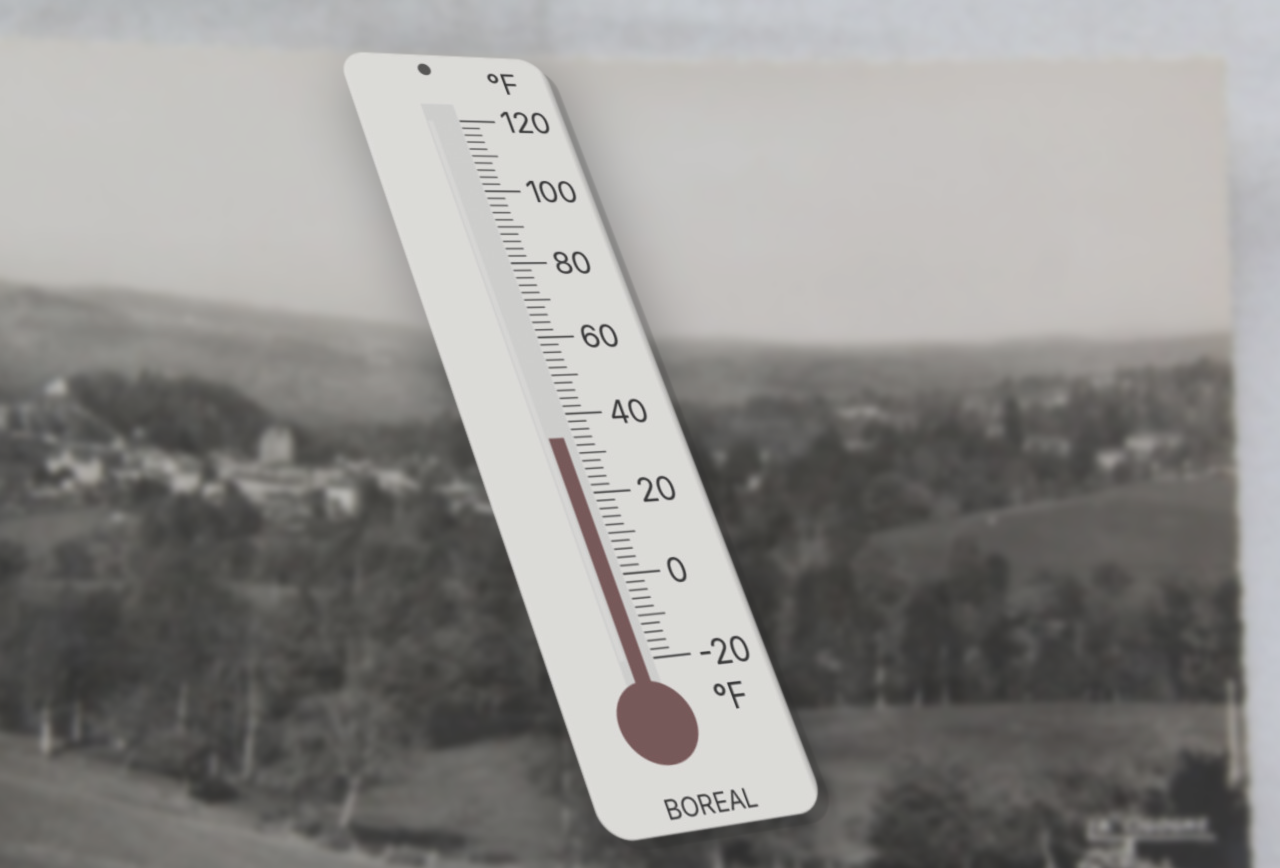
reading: °F 34
